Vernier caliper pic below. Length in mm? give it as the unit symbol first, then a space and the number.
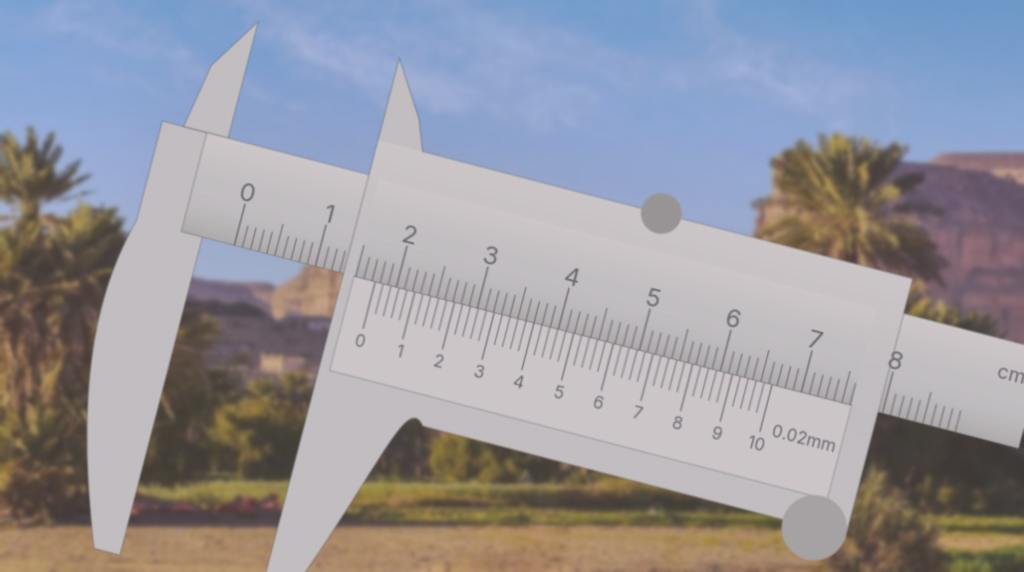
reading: mm 17.4
